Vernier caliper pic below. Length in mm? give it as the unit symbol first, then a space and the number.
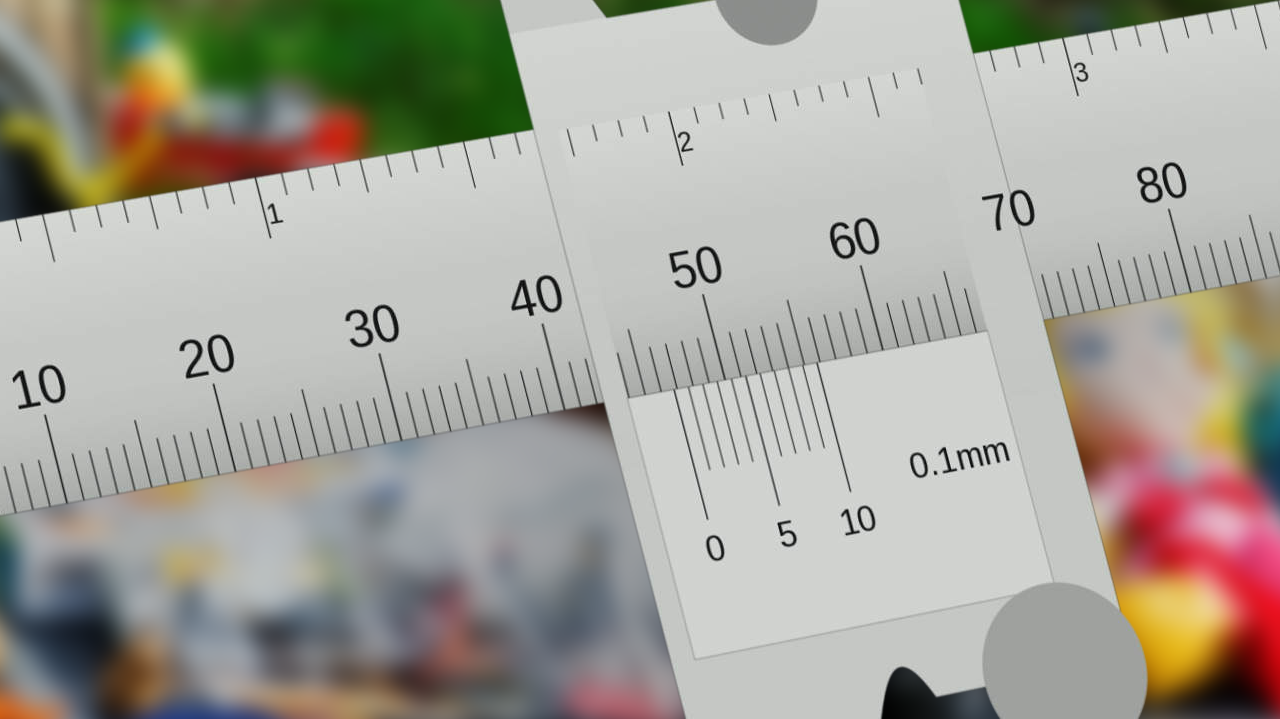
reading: mm 46.8
